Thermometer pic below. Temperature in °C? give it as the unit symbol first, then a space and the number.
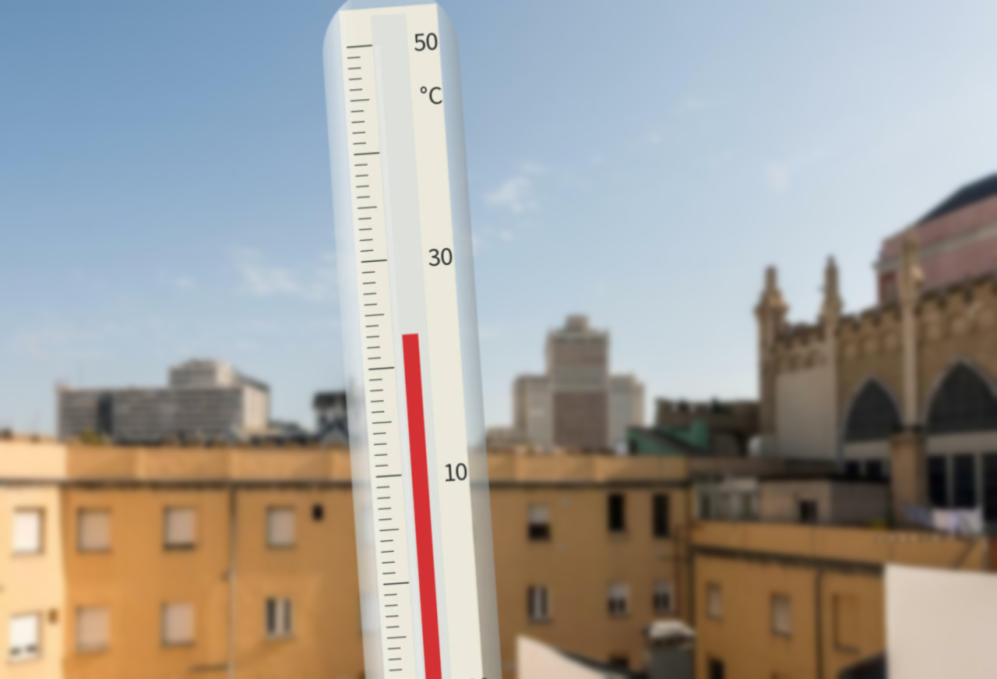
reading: °C 23
